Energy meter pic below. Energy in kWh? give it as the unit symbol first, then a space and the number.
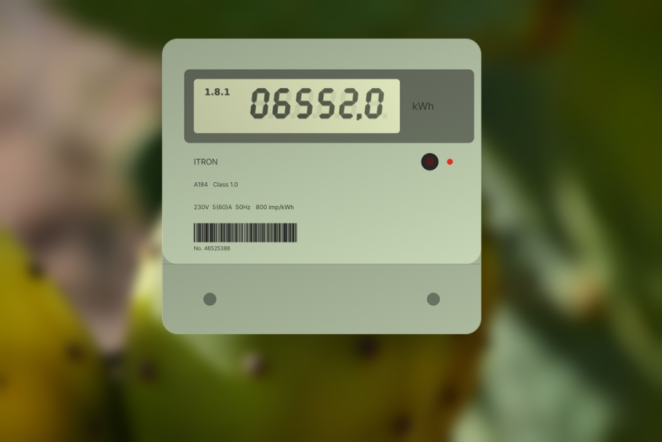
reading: kWh 6552.0
